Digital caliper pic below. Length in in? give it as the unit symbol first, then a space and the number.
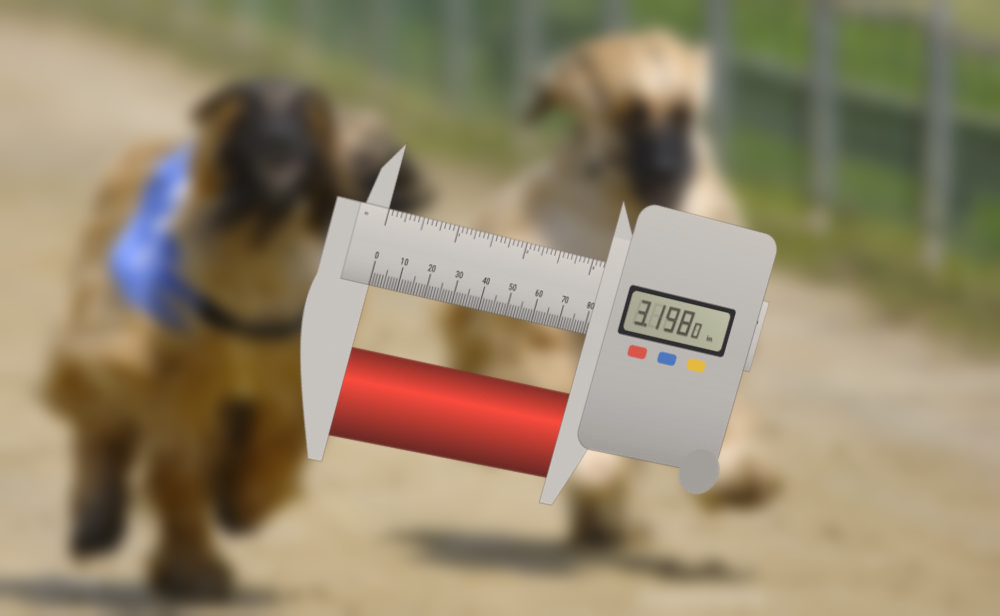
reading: in 3.1980
